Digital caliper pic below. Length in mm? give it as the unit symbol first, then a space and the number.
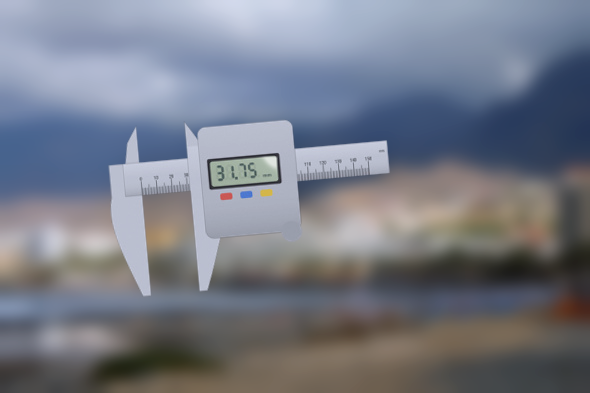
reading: mm 31.75
